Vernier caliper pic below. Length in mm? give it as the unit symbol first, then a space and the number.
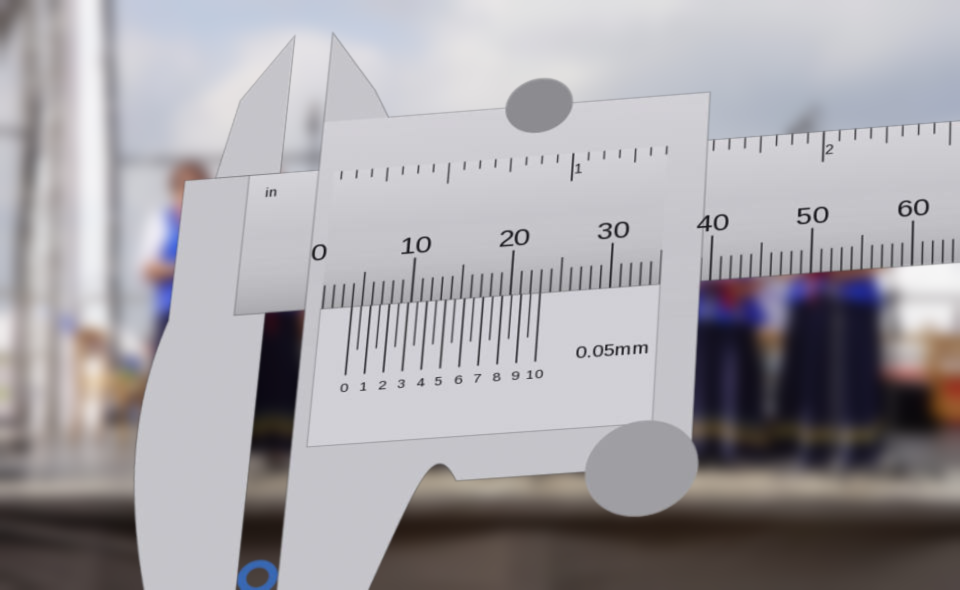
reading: mm 4.0
